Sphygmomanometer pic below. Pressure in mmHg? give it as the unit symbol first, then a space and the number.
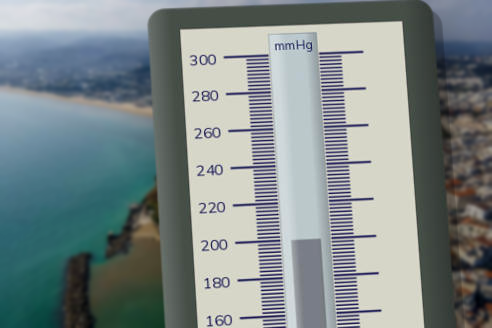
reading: mmHg 200
